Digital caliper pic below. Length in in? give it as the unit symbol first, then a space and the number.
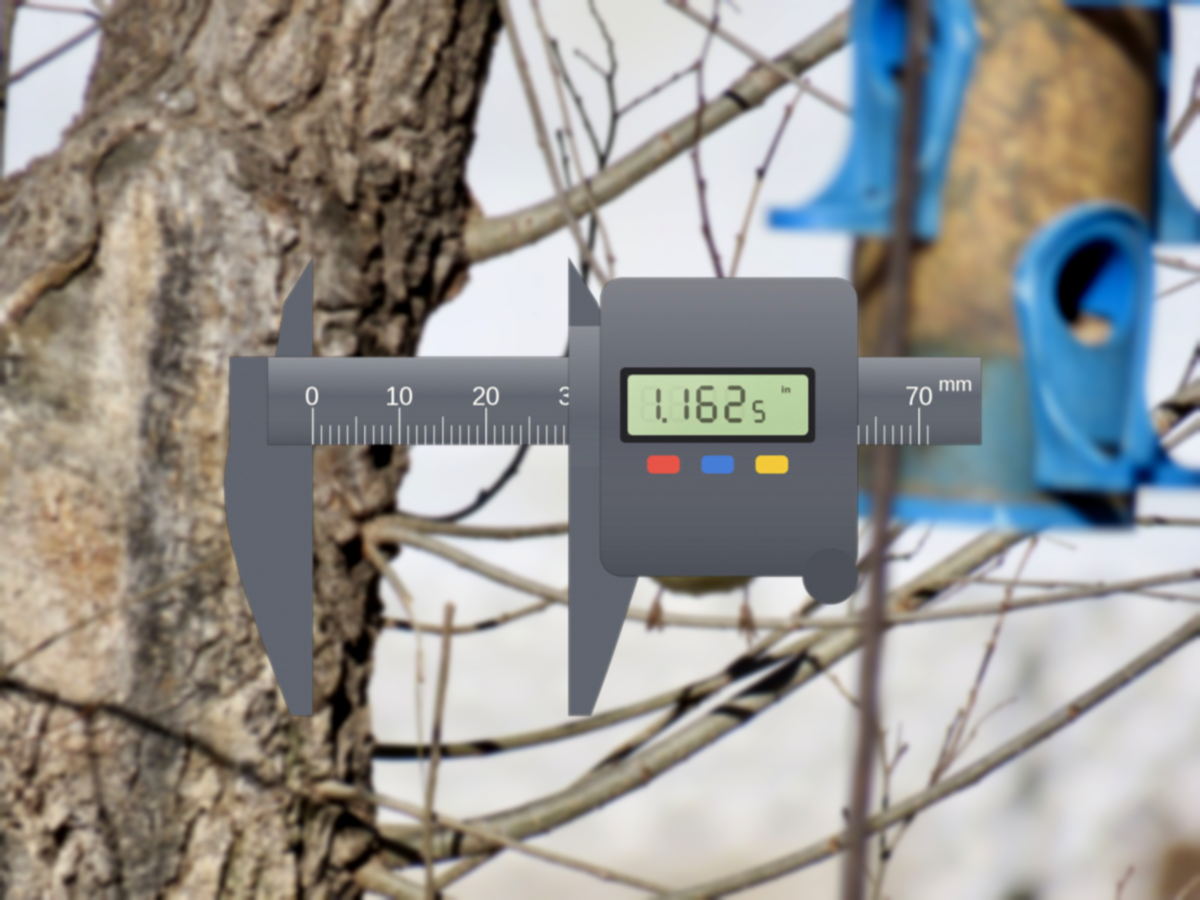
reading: in 1.1625
